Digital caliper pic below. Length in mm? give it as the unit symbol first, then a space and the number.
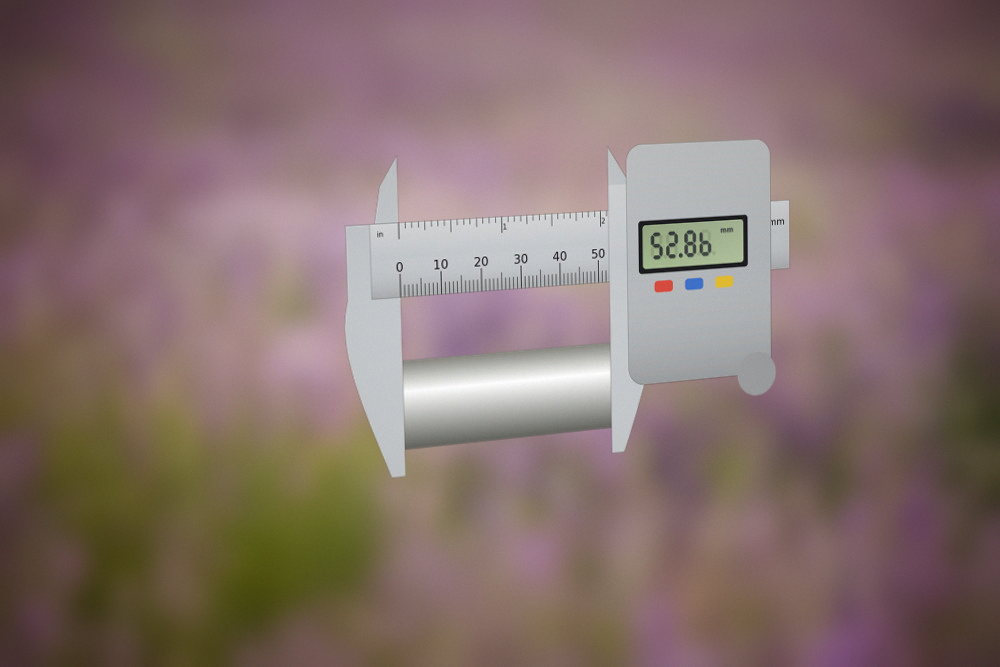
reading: mm 52.86
